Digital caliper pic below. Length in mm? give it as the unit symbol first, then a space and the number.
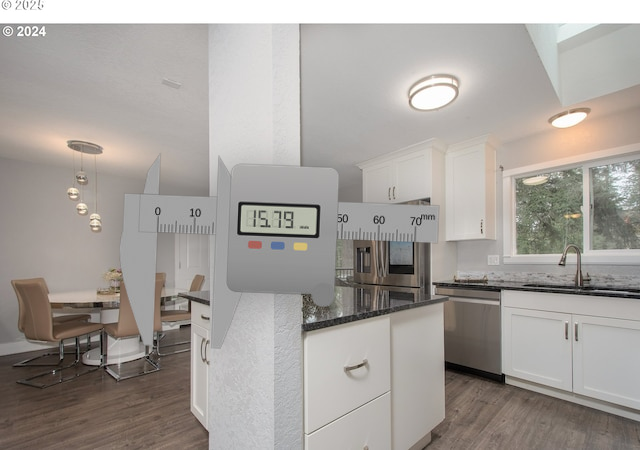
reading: mm 15.79
